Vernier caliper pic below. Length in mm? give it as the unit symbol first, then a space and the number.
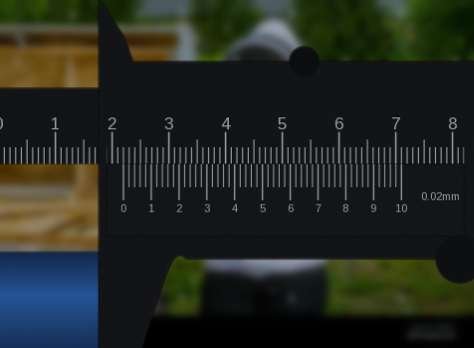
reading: mm 22.0
